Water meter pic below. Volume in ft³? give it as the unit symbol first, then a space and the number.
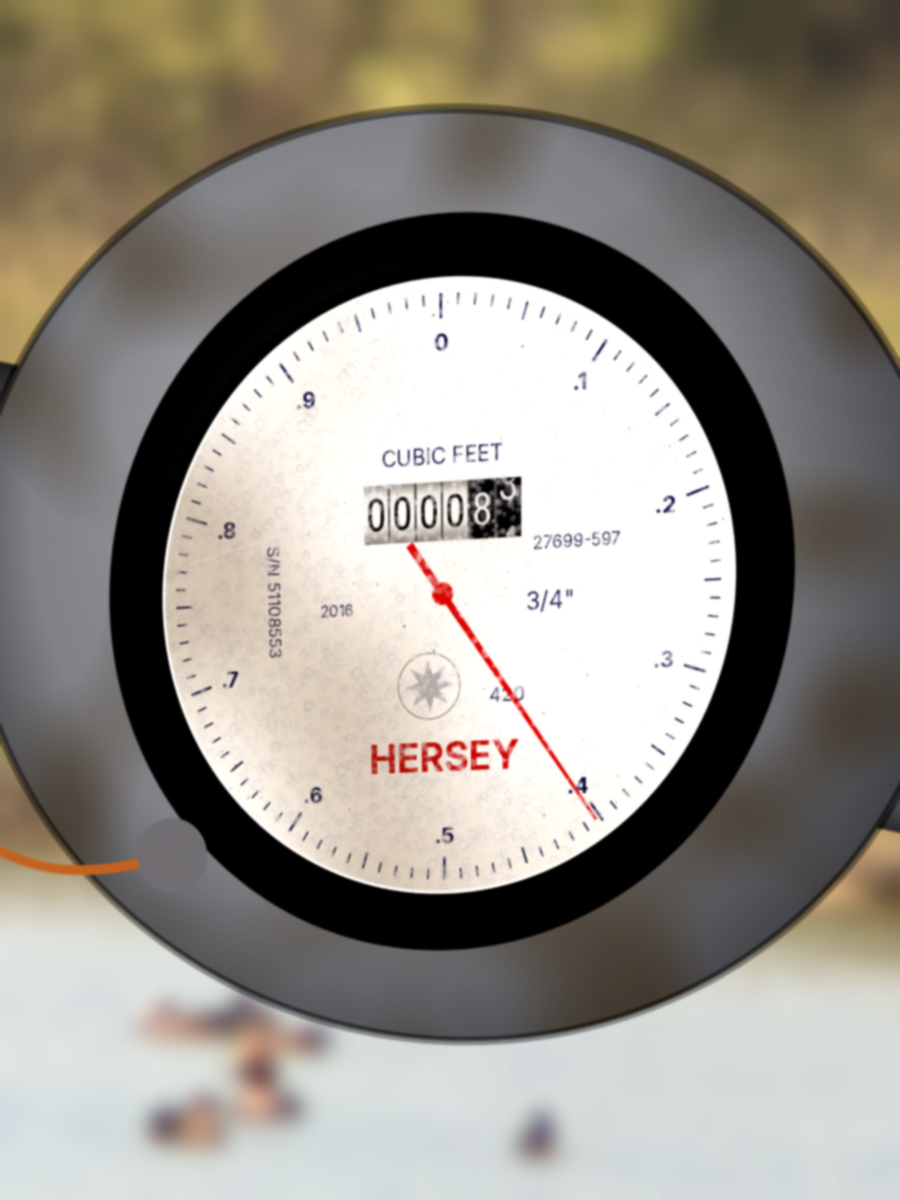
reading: ft³ 83.40
